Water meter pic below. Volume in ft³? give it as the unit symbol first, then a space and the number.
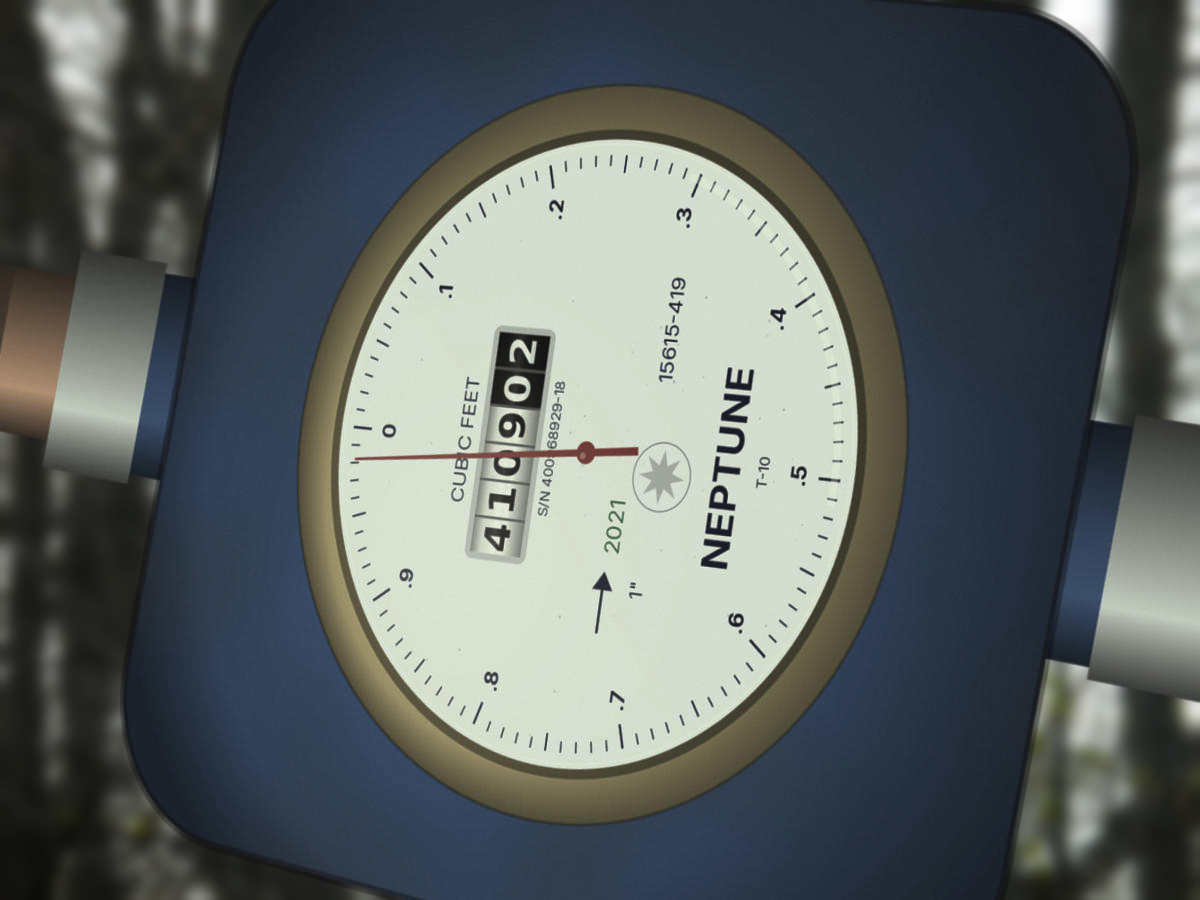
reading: ft³ 410901.98
